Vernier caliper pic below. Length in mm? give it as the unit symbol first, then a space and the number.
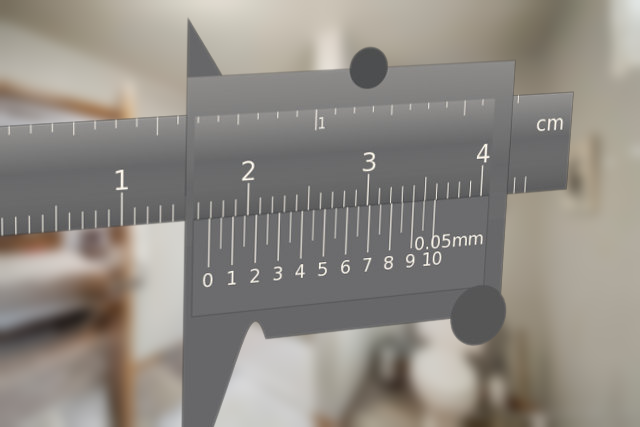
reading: mm 16.9
